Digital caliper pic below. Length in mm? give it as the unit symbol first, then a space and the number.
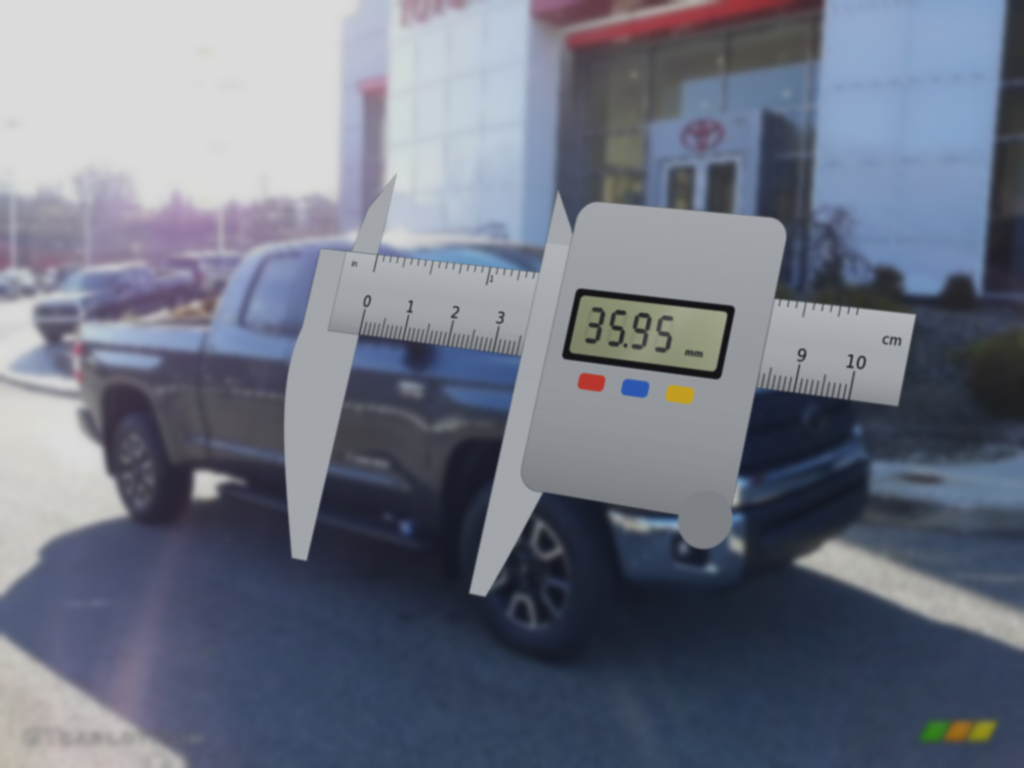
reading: mm 35.95
